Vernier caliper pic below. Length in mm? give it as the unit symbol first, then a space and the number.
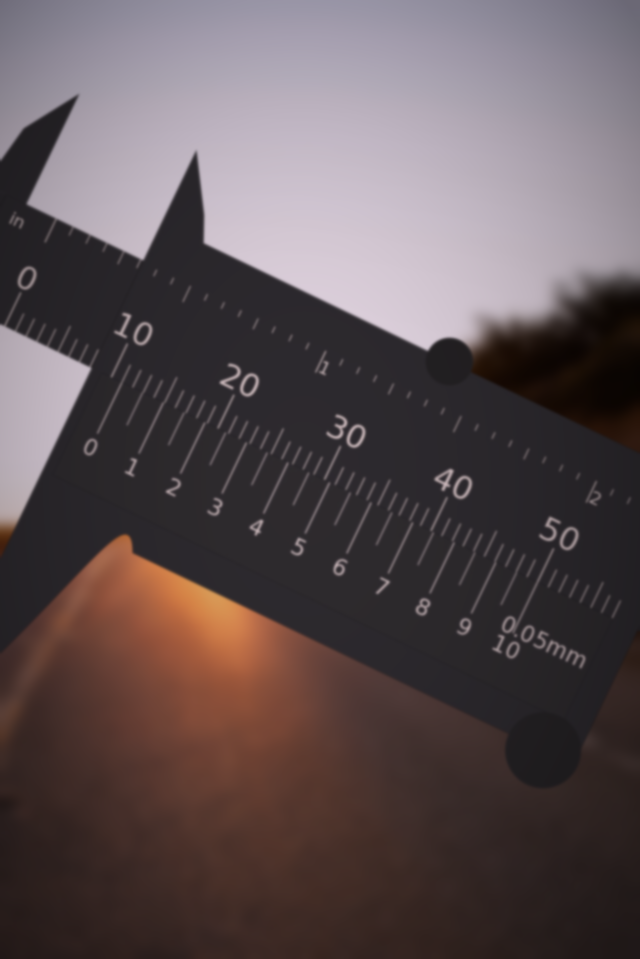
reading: mm 11.0
